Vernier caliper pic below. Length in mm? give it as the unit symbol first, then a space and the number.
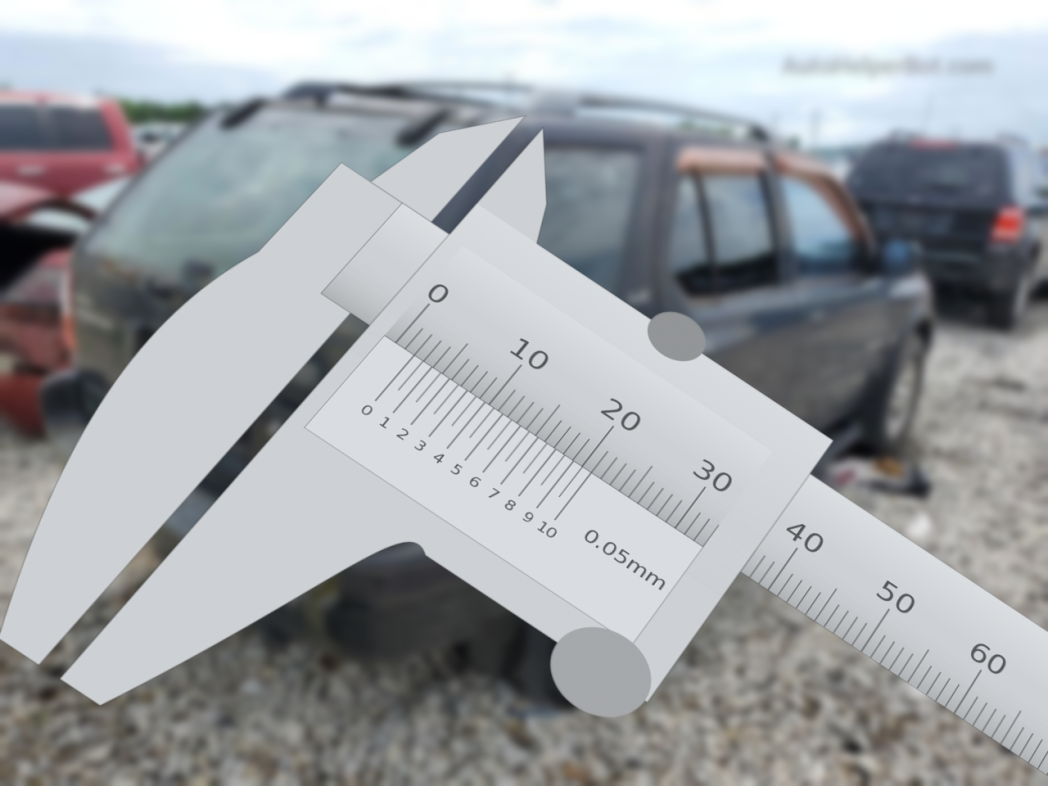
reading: mm 2.0
